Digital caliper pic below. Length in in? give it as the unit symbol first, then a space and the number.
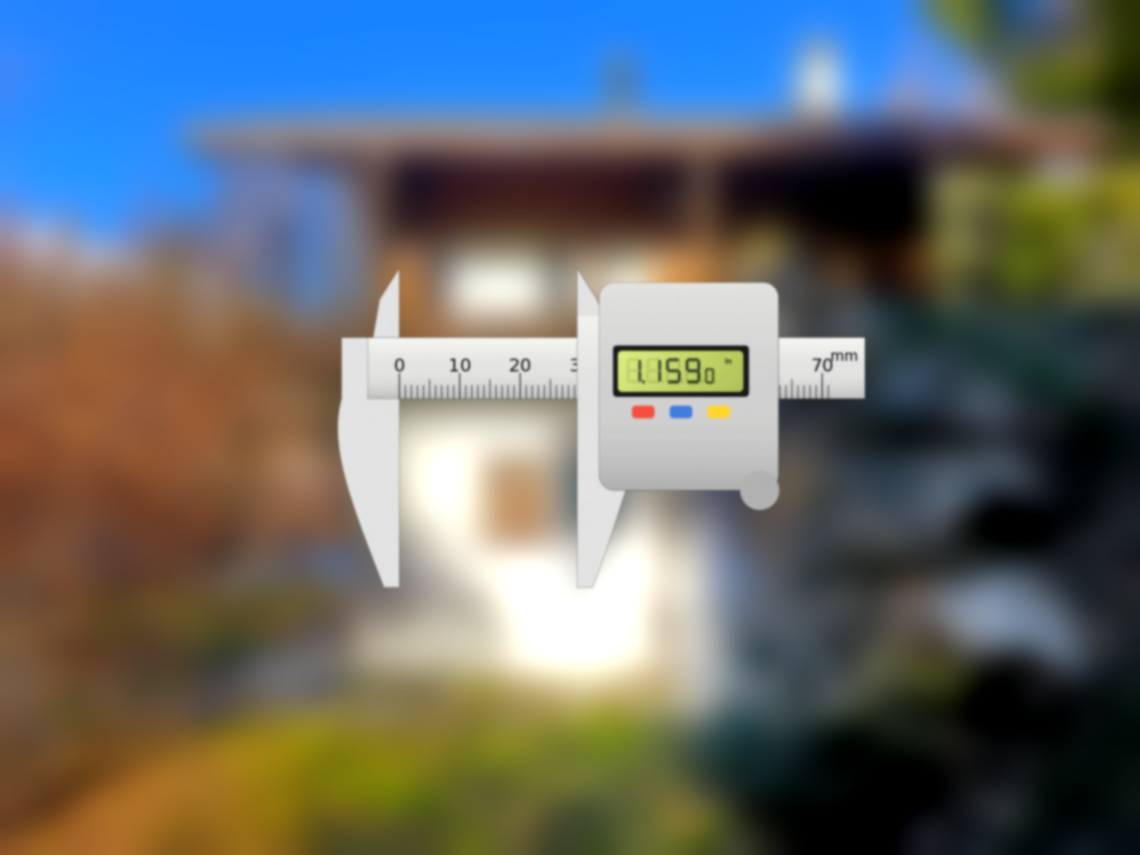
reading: in 1.1590
